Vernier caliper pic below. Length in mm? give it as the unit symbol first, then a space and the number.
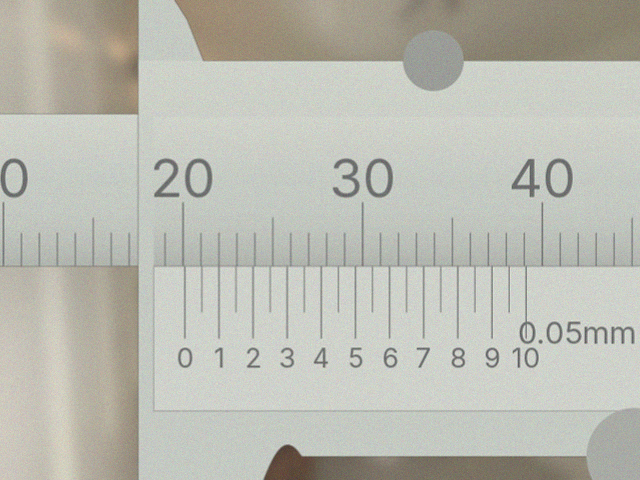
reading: mm 20.1
